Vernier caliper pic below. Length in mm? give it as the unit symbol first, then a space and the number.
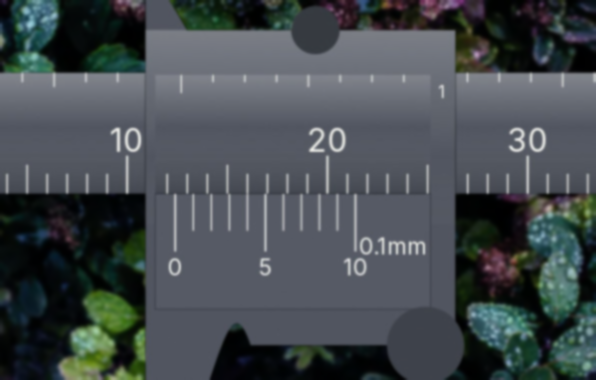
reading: mm 12.4
